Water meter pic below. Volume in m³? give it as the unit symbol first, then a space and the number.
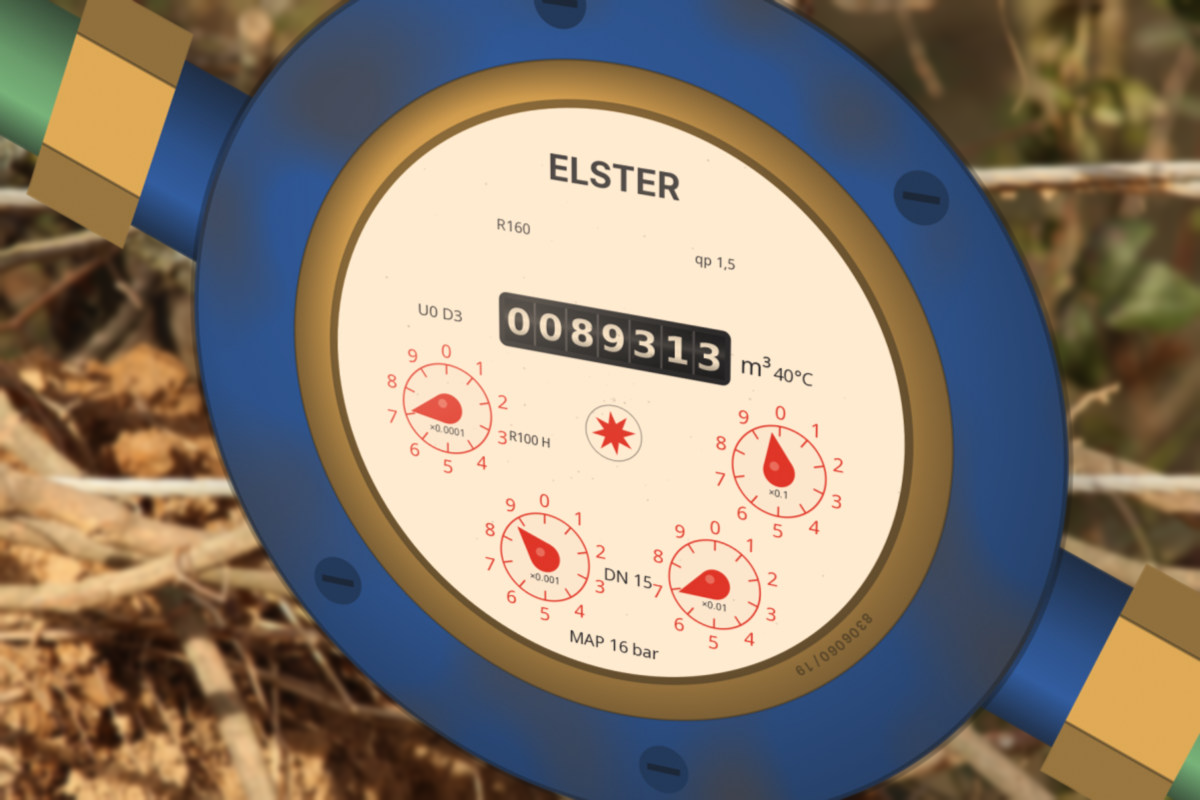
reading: m³ 89312.9687
